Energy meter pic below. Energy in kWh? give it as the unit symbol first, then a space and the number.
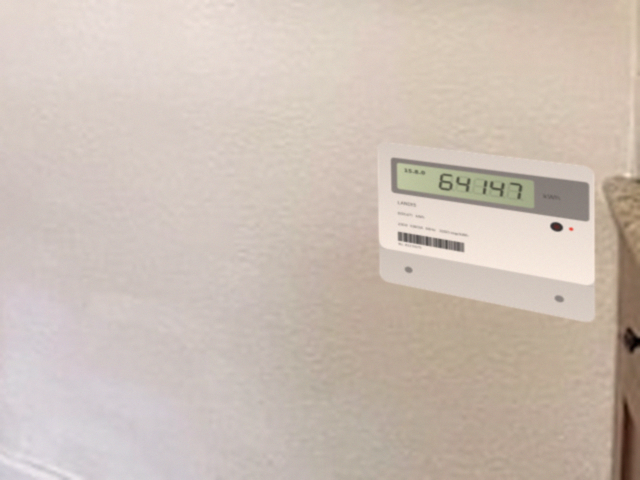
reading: kWh 64147
